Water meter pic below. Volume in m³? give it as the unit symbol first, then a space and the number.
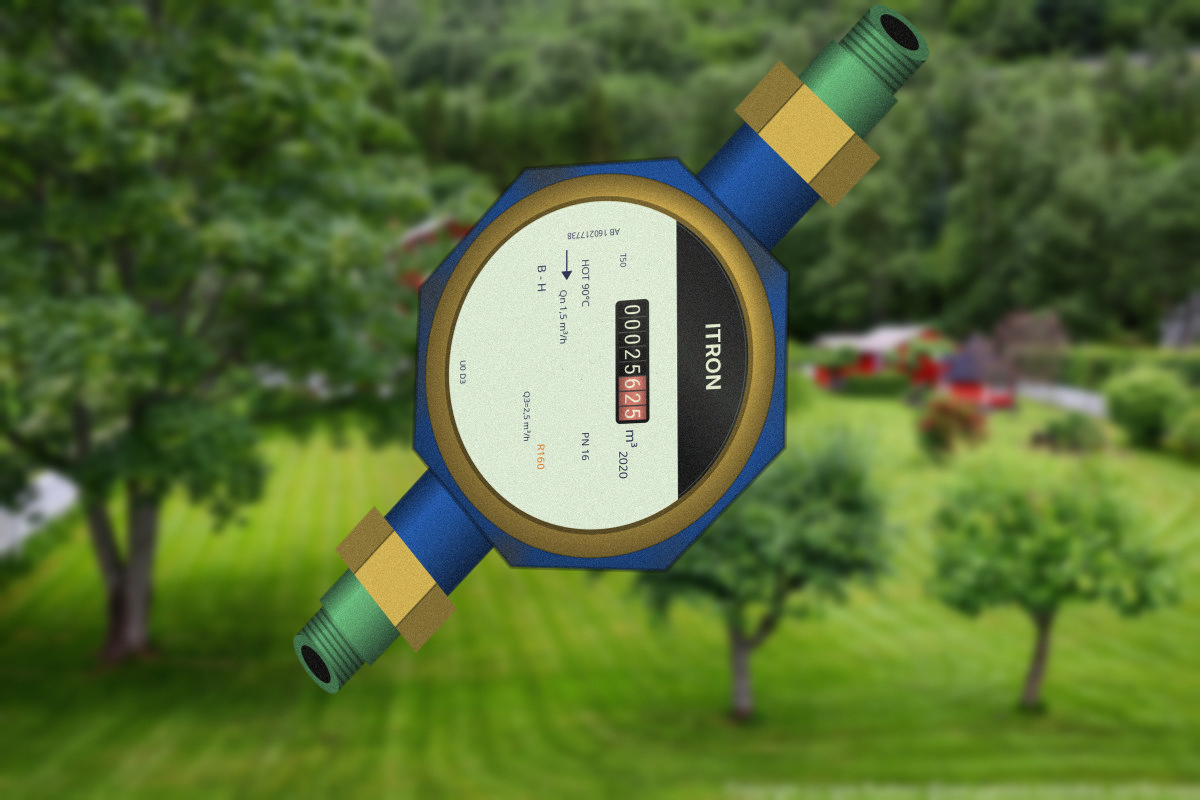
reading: m³ 25.625
